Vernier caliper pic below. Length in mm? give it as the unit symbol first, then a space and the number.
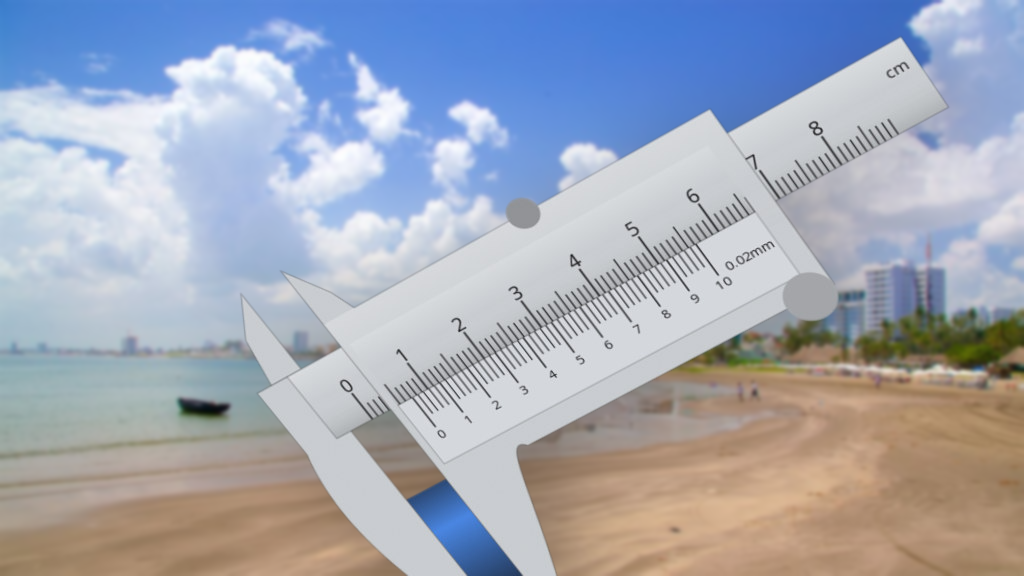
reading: mm 7.2
